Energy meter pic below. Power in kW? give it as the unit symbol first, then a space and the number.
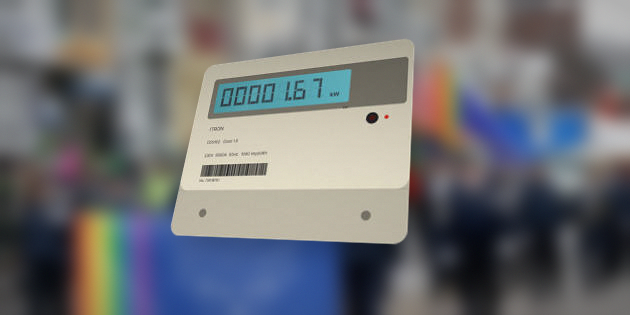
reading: kW 1.67
